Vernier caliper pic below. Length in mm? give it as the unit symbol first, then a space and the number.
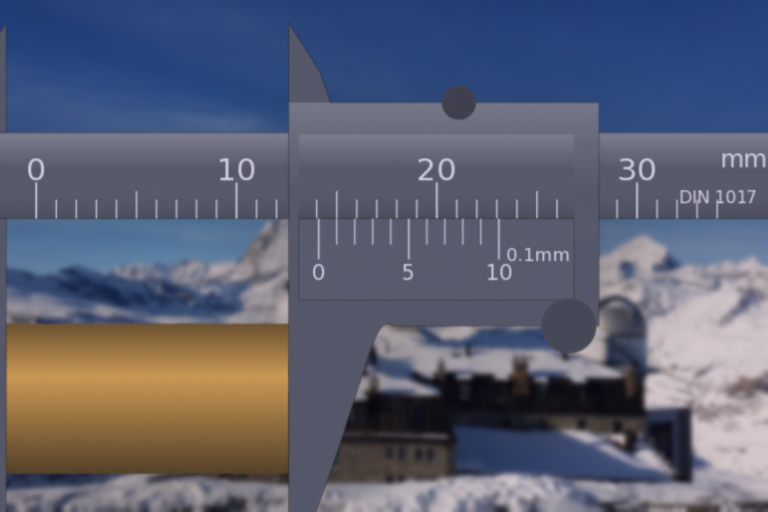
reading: mm 14.1
